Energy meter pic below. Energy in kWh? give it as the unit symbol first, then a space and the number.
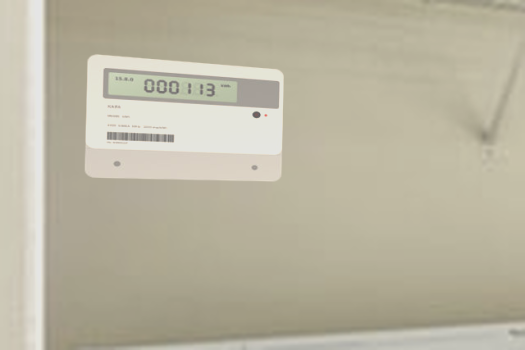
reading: kWh 113
